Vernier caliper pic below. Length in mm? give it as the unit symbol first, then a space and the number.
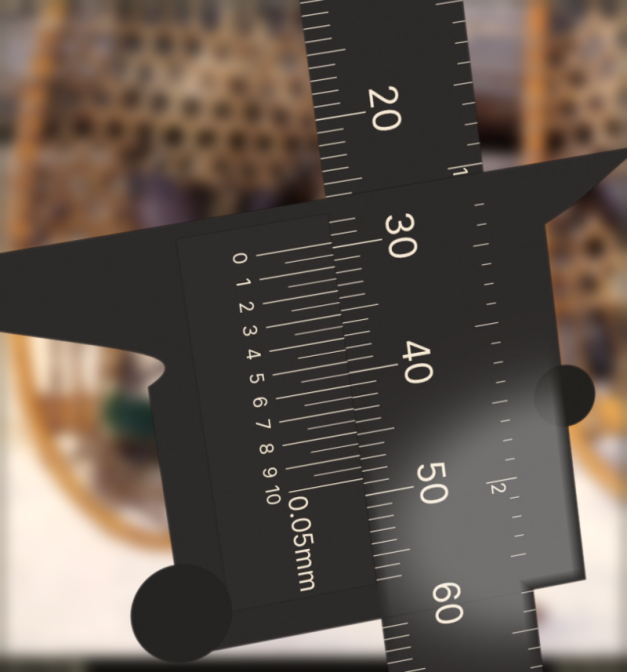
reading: mm 29.6
